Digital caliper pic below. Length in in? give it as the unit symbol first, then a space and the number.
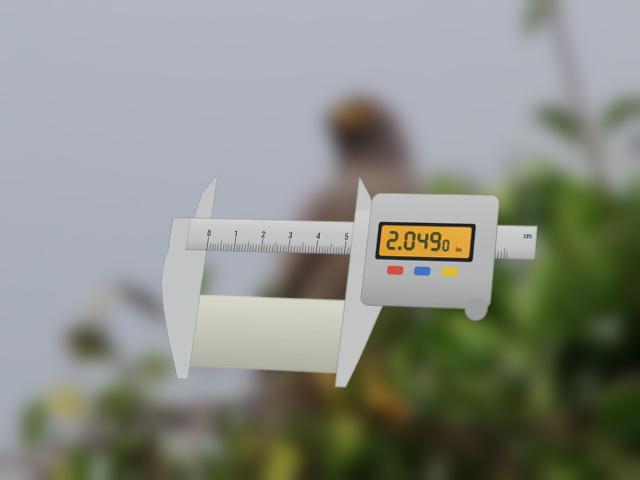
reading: in 2.0490
